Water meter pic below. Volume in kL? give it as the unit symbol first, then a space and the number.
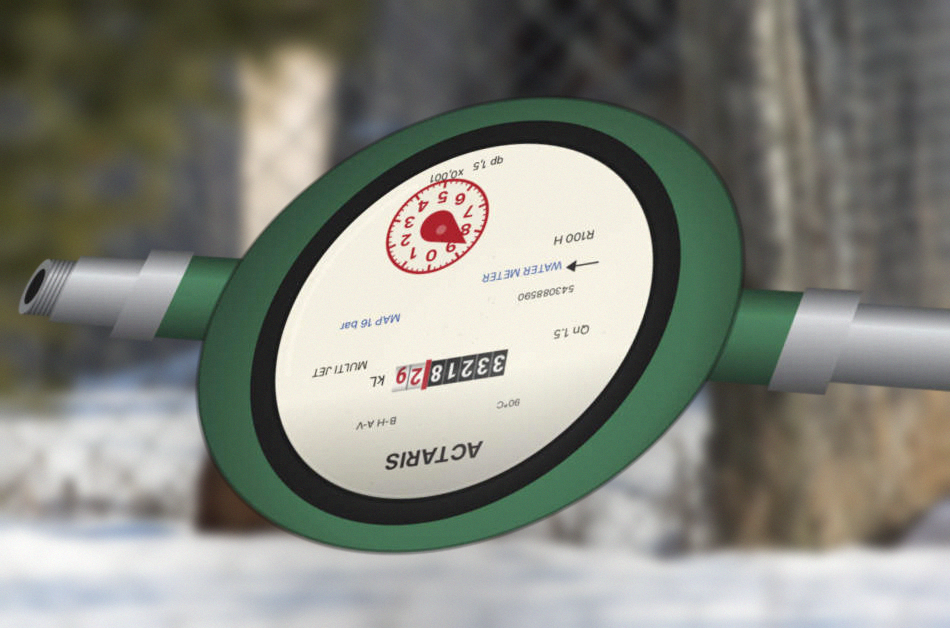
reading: kL 33218.288
